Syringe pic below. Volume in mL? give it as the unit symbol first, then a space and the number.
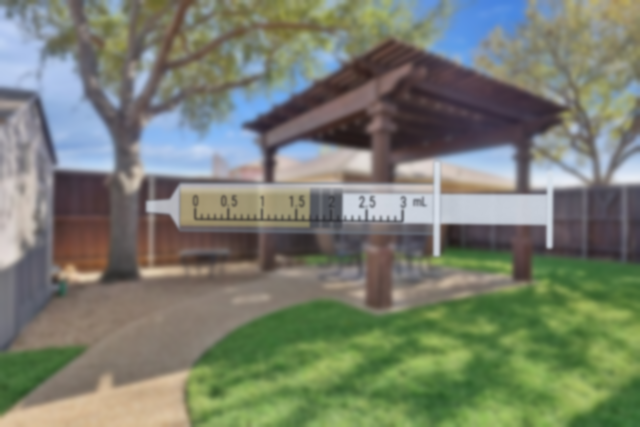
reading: mL 1.7
